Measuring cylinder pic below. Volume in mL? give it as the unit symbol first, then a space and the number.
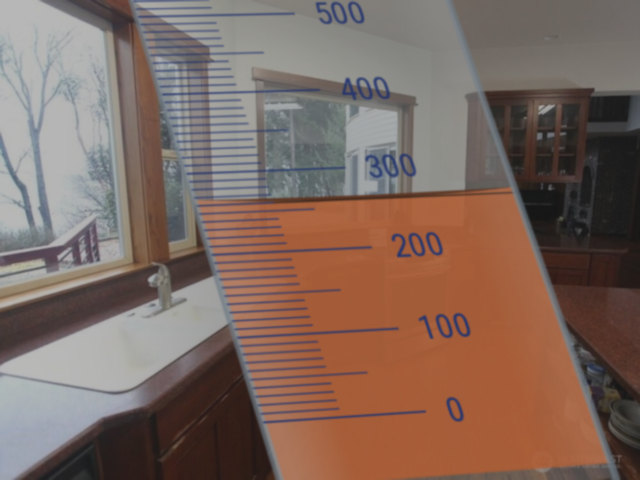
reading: mL 260
